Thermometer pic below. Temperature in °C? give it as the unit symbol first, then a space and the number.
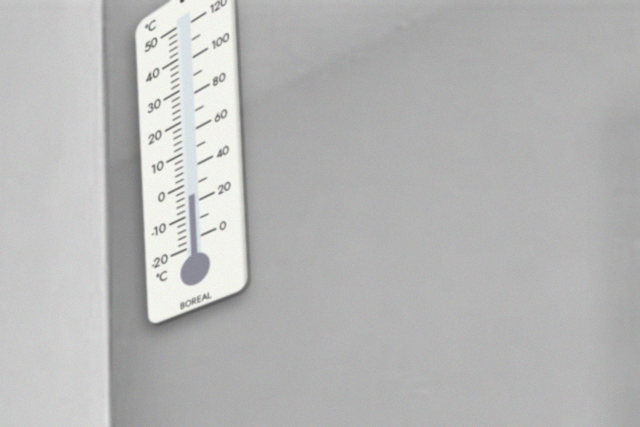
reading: °C -4
